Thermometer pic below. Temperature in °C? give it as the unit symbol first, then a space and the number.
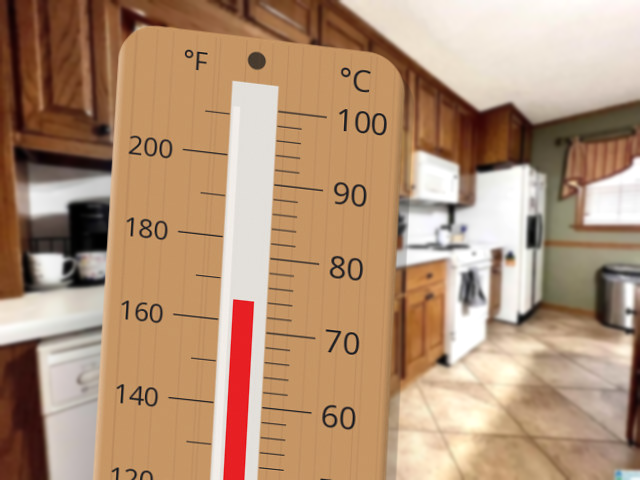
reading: °C 74
